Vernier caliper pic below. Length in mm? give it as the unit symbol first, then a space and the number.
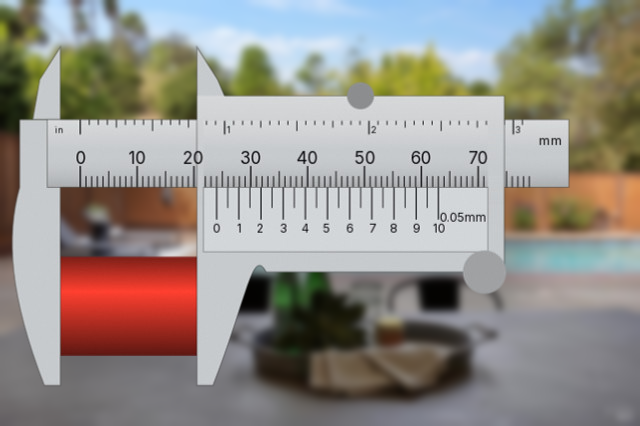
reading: mm 24.0
